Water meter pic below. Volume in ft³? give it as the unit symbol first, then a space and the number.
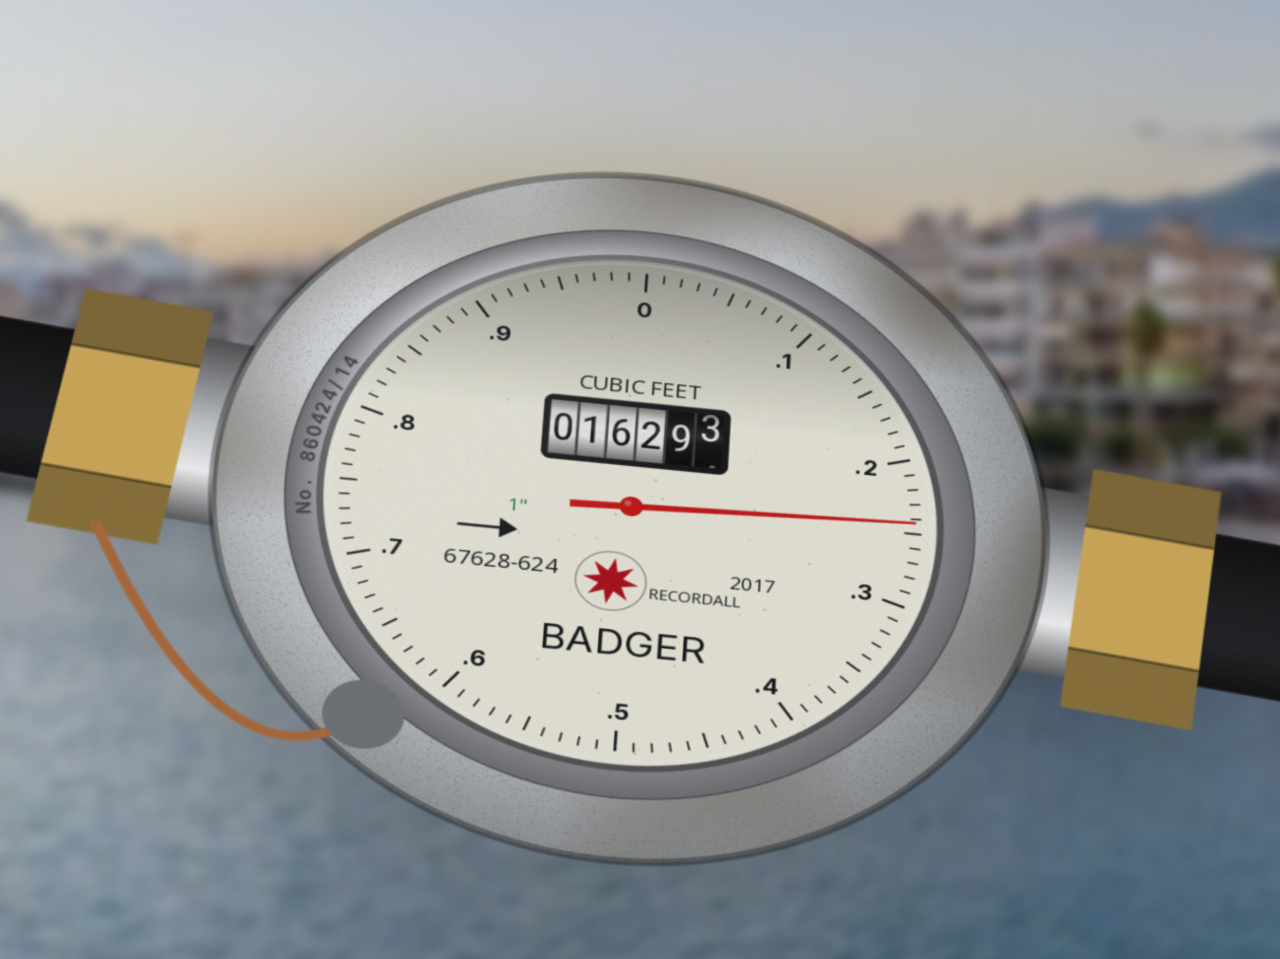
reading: ft³ 16293.24
